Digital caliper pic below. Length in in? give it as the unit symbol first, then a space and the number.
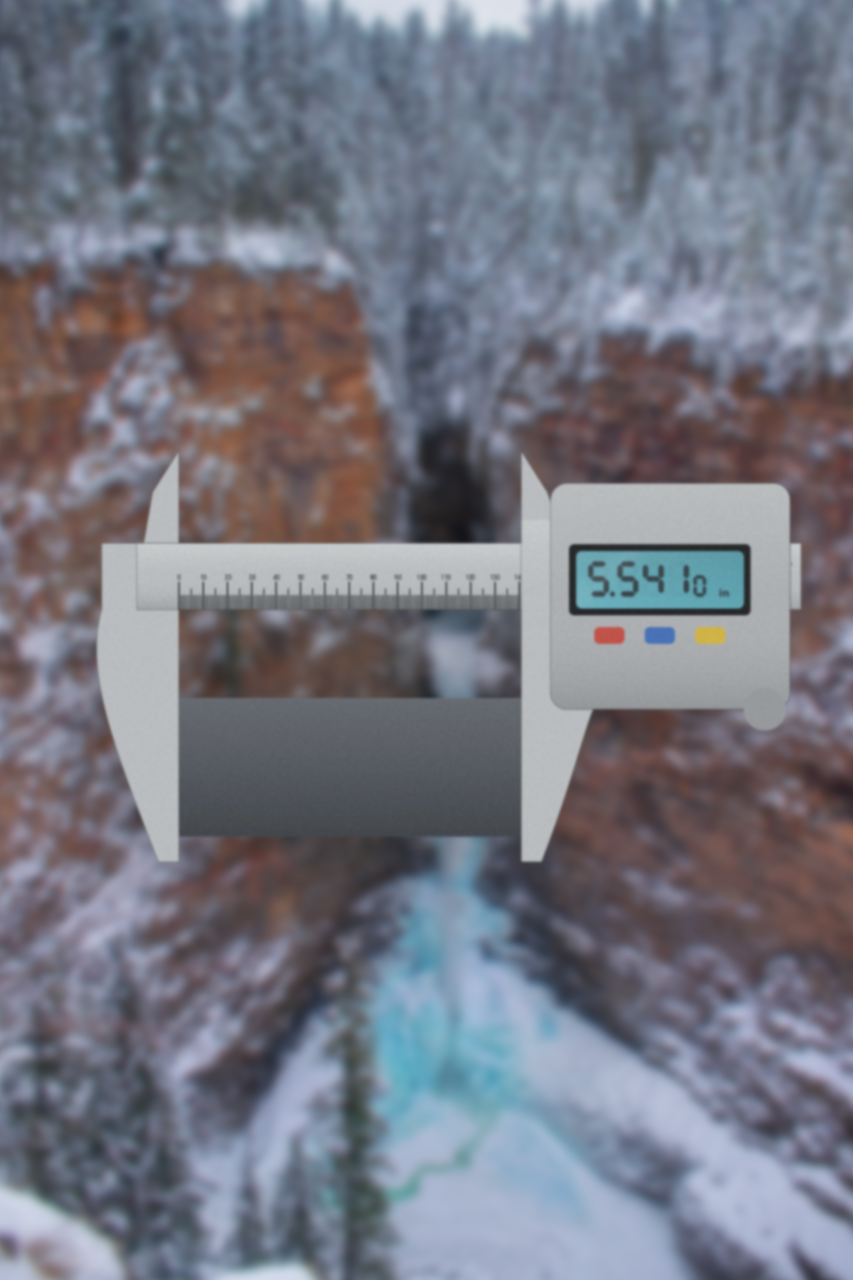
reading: in 5.5410
